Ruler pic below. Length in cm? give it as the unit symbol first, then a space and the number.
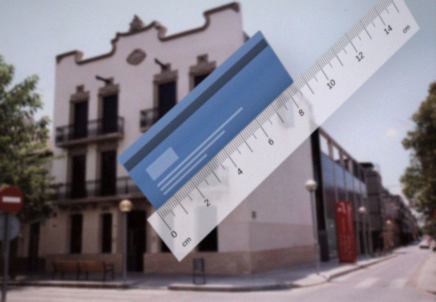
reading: cm 8.5
